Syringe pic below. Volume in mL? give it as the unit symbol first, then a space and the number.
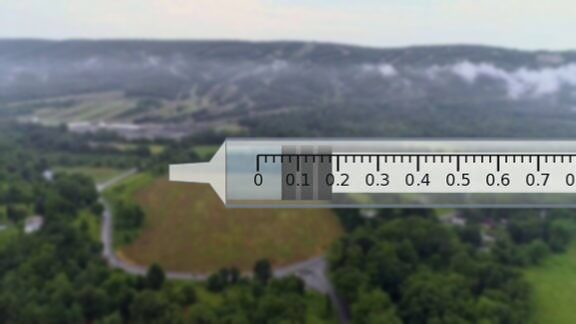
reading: mL 0.06
